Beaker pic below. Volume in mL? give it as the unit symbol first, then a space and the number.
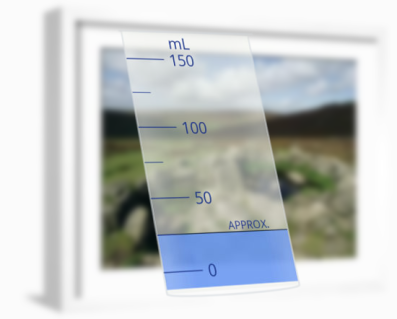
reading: mL 25
